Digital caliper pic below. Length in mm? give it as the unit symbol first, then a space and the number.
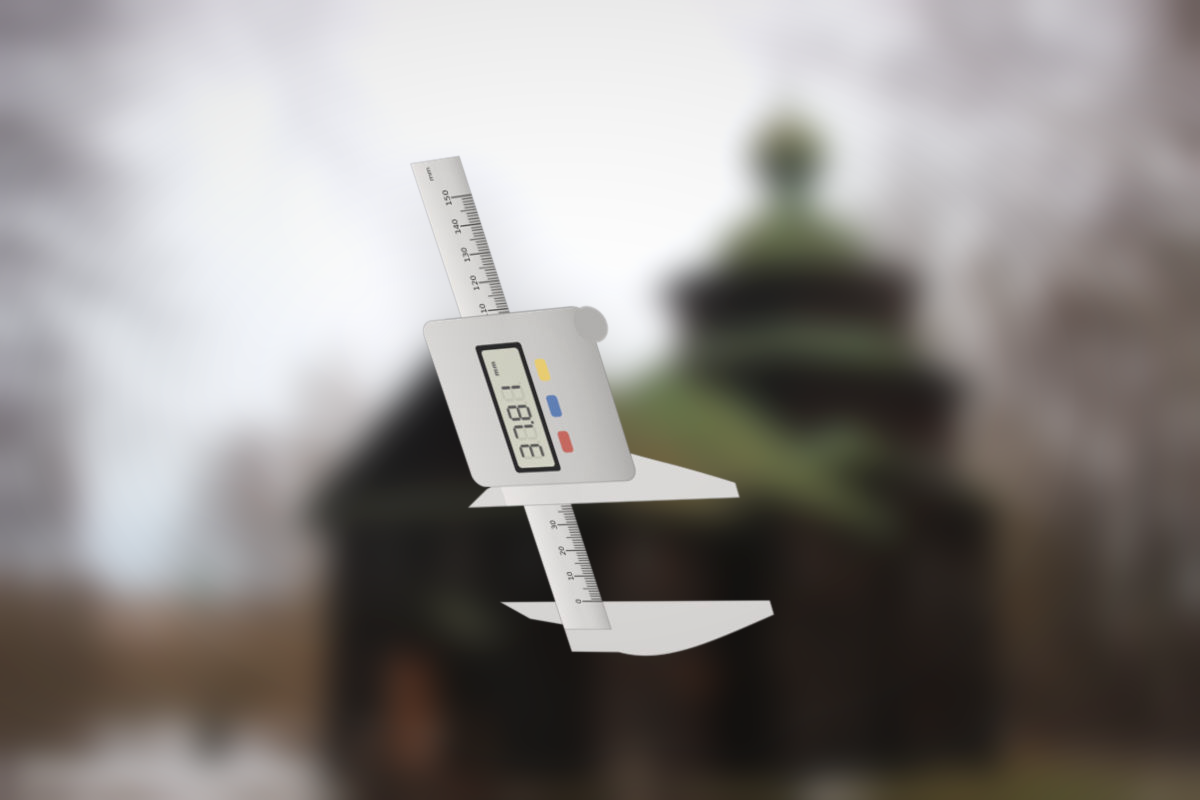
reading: mm 37.81
